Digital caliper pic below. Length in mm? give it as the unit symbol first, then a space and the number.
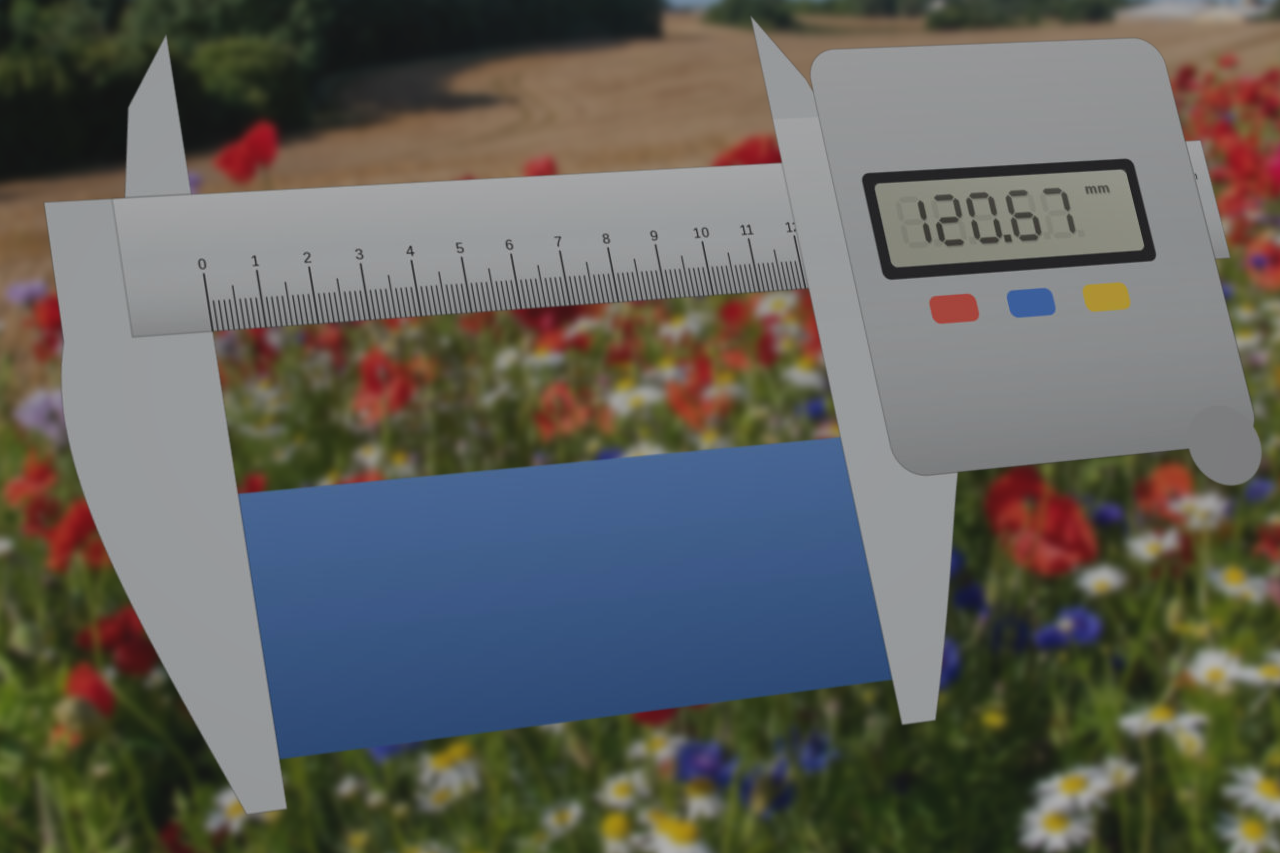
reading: mm 120.67
